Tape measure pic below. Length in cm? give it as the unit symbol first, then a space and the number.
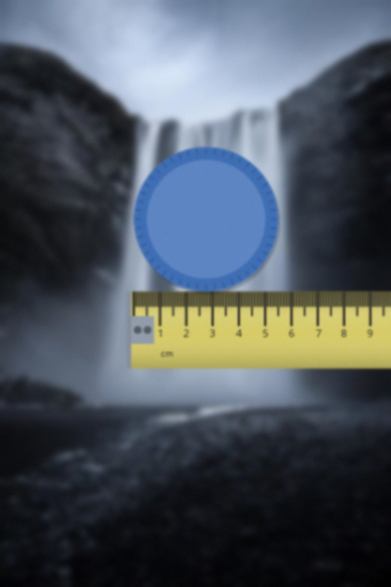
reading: cm 5.5
